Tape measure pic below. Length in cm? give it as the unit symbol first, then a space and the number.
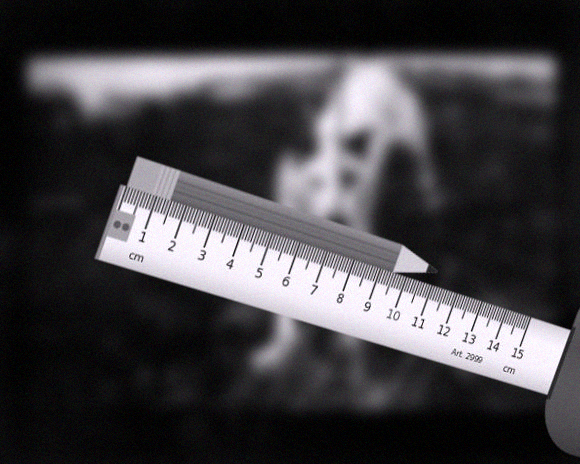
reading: cm 11
